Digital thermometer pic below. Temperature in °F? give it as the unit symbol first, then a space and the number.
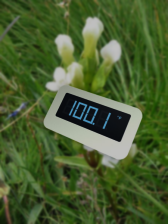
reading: °F 100.1
